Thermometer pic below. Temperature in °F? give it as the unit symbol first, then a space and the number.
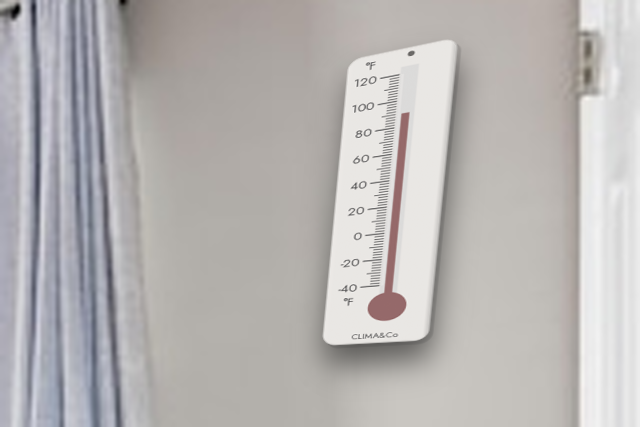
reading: °F 90
